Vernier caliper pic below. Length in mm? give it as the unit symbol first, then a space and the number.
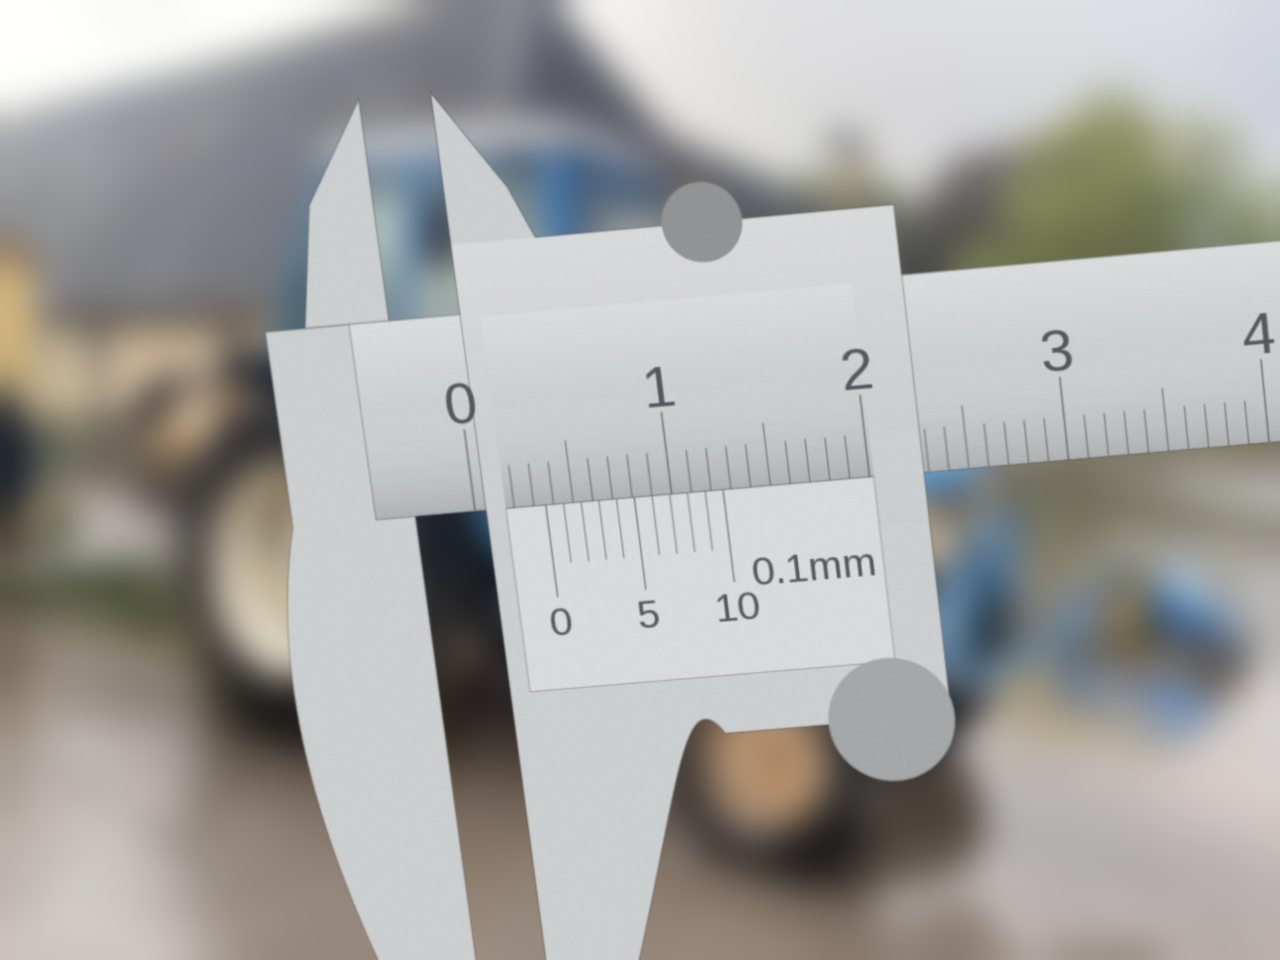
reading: mm 3.6
